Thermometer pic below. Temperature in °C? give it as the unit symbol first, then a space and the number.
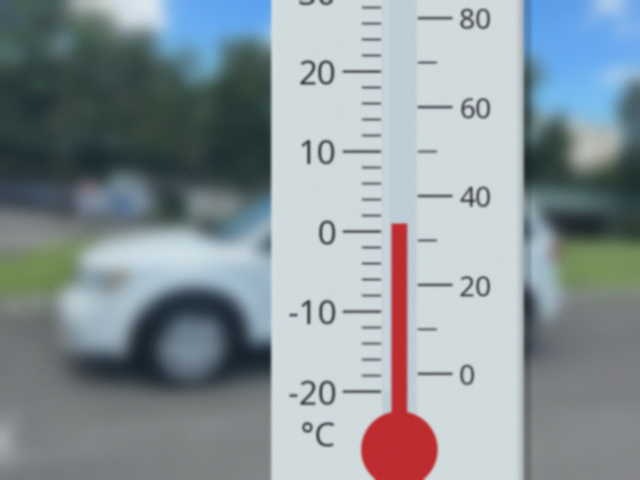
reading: °C 1
